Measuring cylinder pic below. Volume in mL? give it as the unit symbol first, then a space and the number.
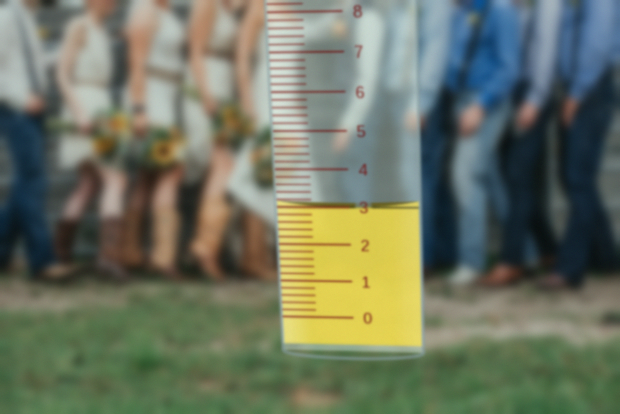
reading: mL 3
